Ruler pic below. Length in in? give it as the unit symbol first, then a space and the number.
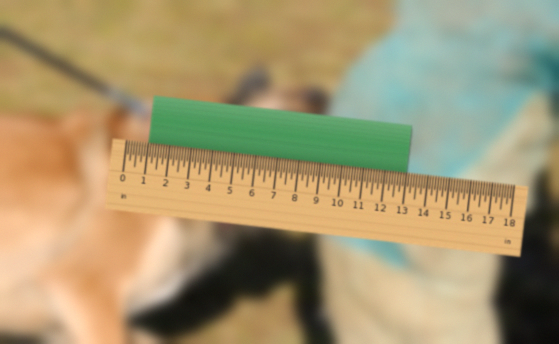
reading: in 12
